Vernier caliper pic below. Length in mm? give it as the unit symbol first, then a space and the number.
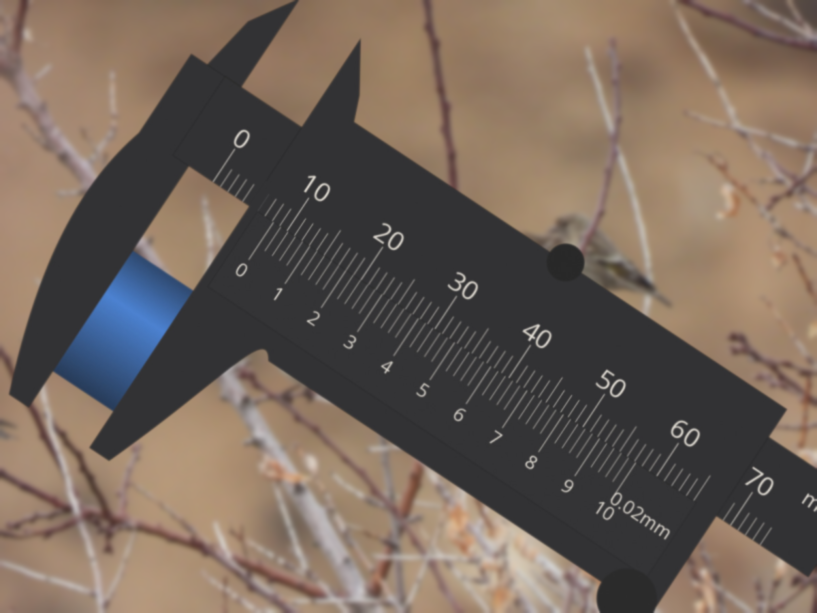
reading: mm 8.2
